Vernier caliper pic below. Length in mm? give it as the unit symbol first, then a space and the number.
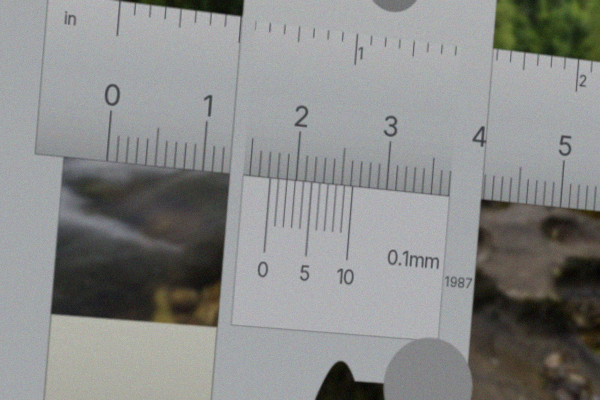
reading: mm 17.2
